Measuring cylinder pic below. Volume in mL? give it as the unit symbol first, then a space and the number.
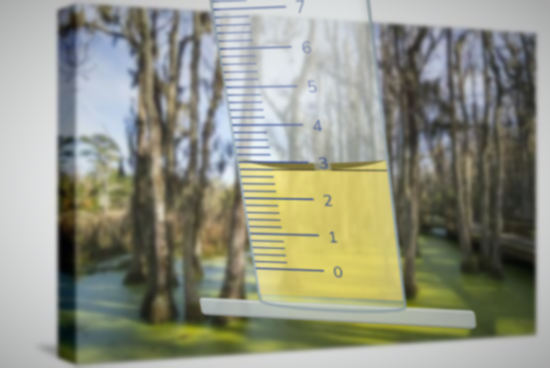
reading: mL 2.8
